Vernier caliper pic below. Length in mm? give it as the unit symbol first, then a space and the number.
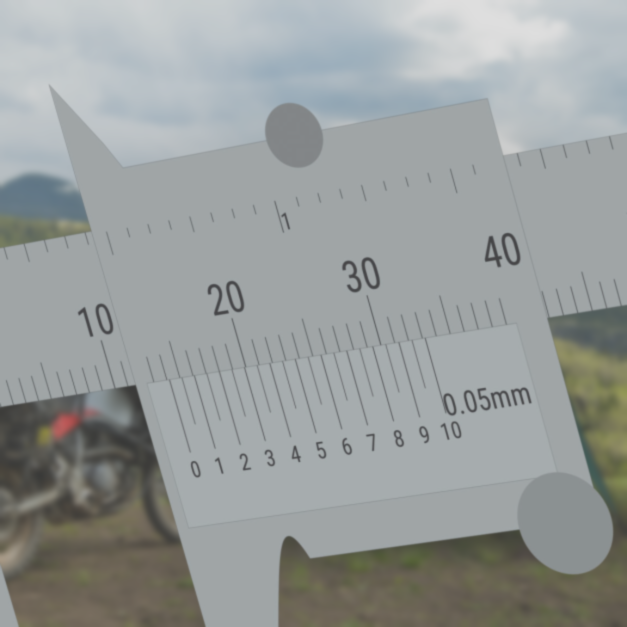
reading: mm 14.2
